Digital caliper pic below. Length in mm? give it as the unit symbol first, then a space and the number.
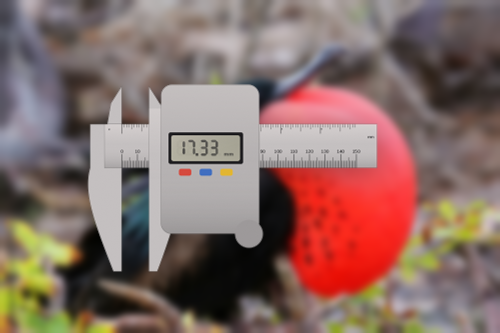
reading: mm 17.33
